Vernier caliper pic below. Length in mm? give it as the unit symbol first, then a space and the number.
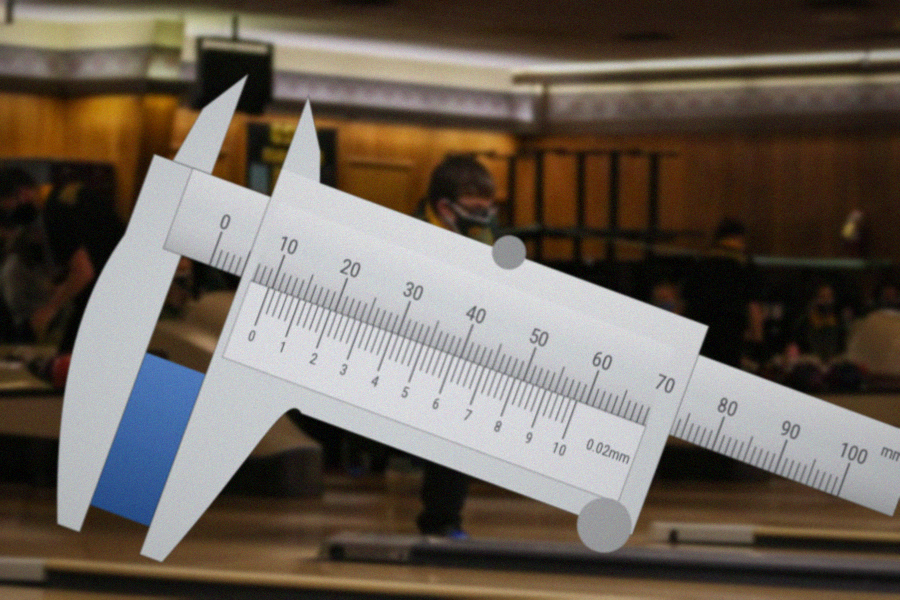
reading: mm 9.5
